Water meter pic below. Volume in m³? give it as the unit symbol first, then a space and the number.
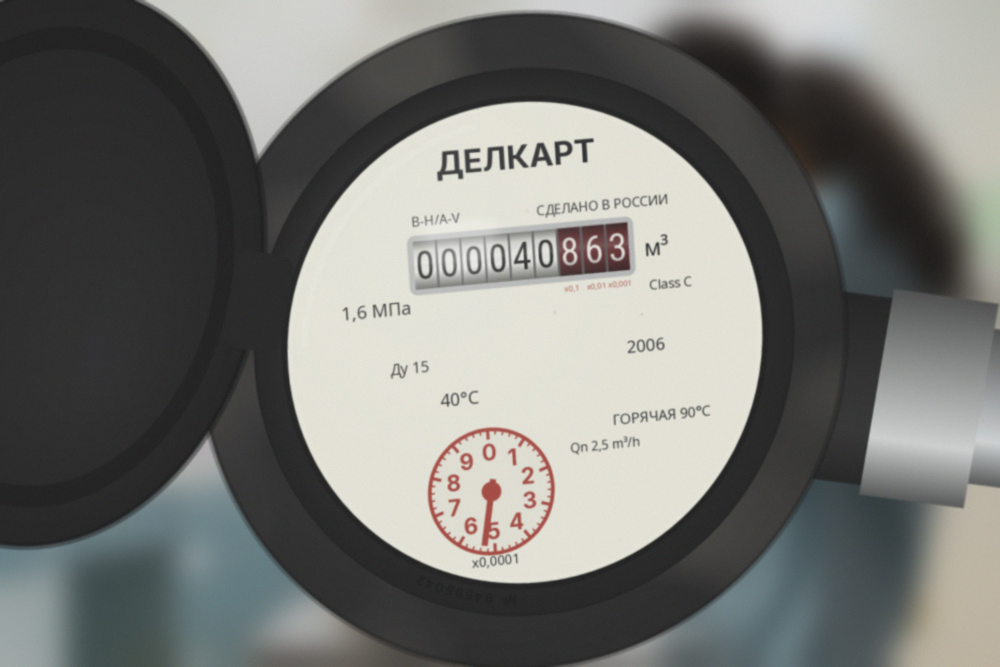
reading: m³ 40.8635
